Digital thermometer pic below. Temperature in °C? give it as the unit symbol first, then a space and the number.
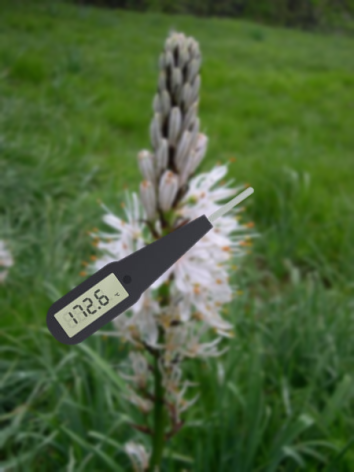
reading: °C 172.6
